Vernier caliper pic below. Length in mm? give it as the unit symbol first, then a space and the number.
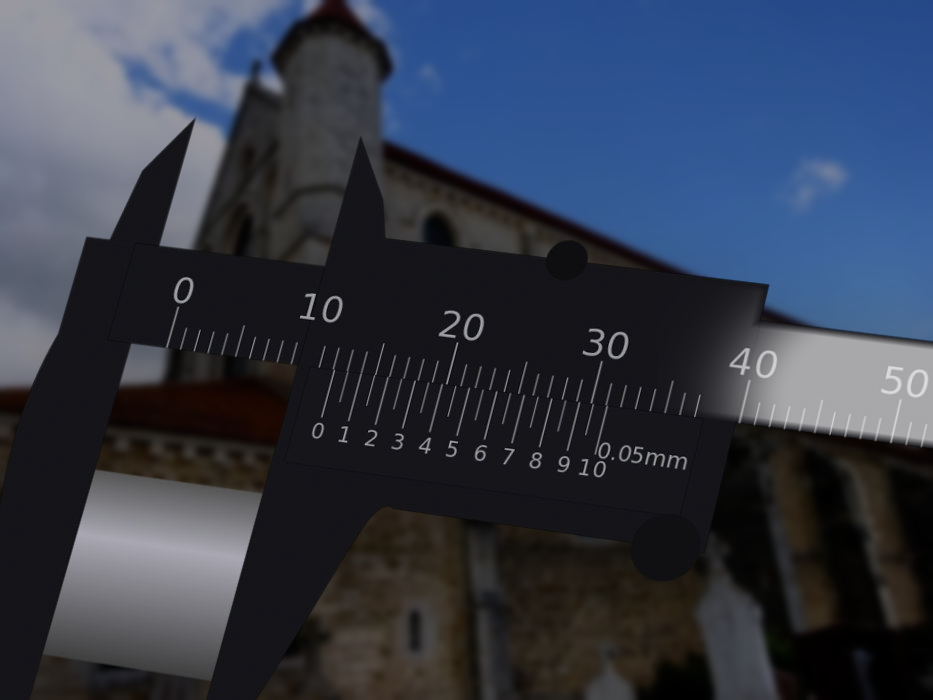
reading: mm 12.1
